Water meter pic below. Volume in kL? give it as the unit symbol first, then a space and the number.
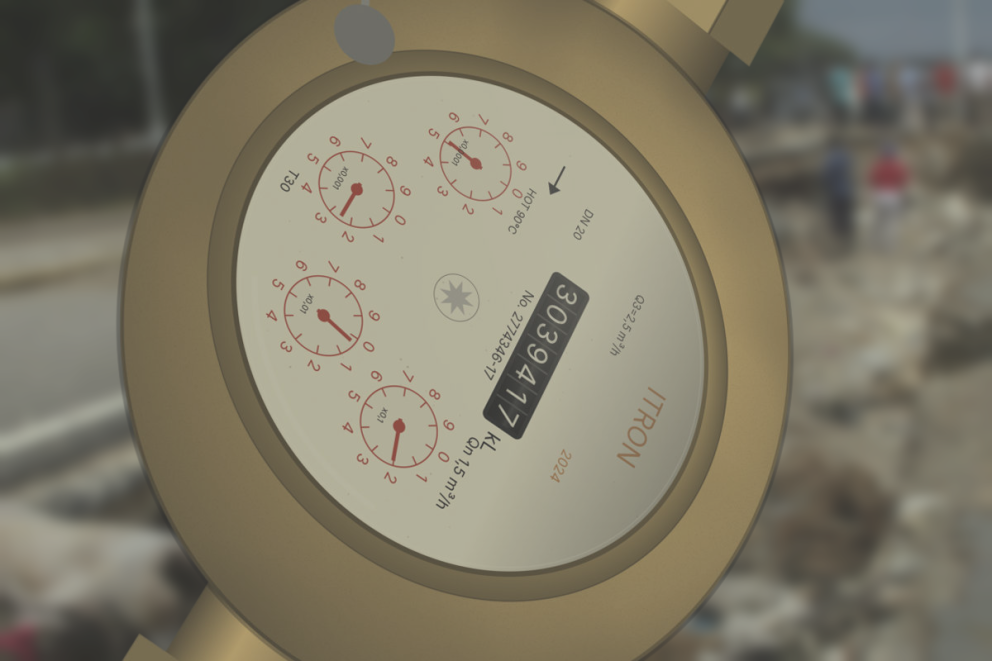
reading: kL 3039417.2025
